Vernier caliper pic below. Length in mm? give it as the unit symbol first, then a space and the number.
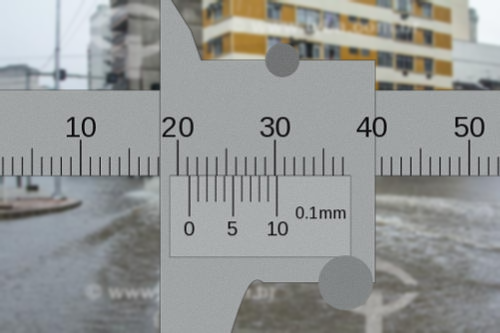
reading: mm 21.2
